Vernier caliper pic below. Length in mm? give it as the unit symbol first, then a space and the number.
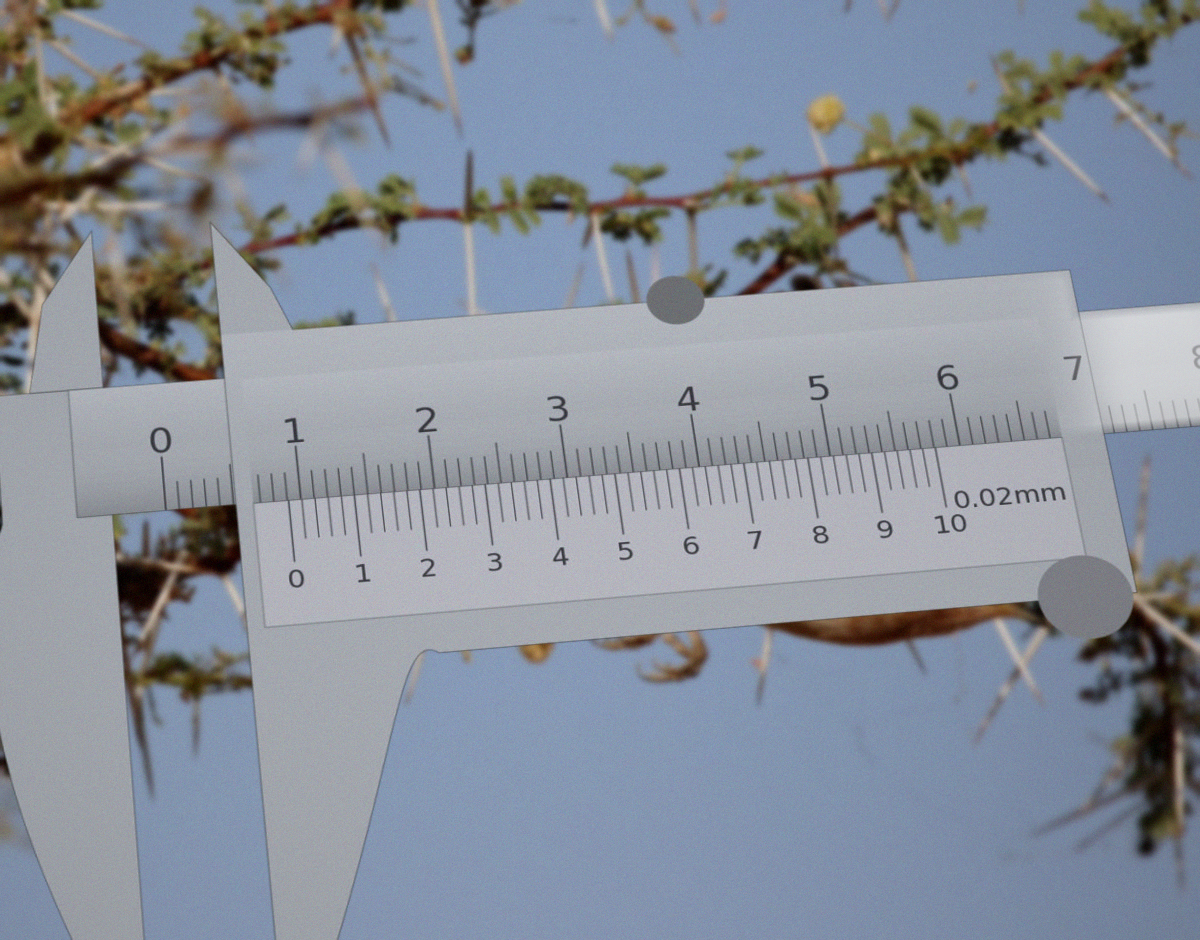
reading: mm 9.1
